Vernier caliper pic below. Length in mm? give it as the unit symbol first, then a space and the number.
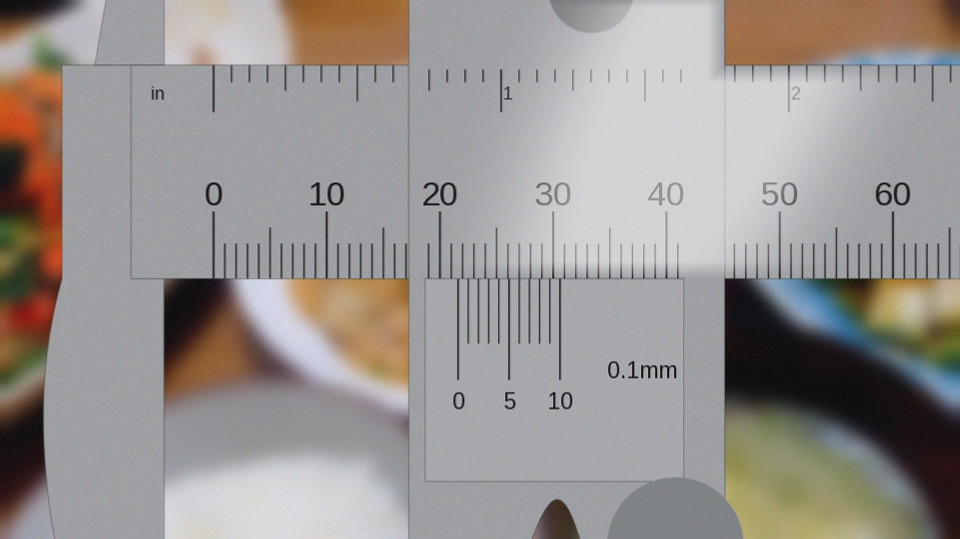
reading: mm 21.6
